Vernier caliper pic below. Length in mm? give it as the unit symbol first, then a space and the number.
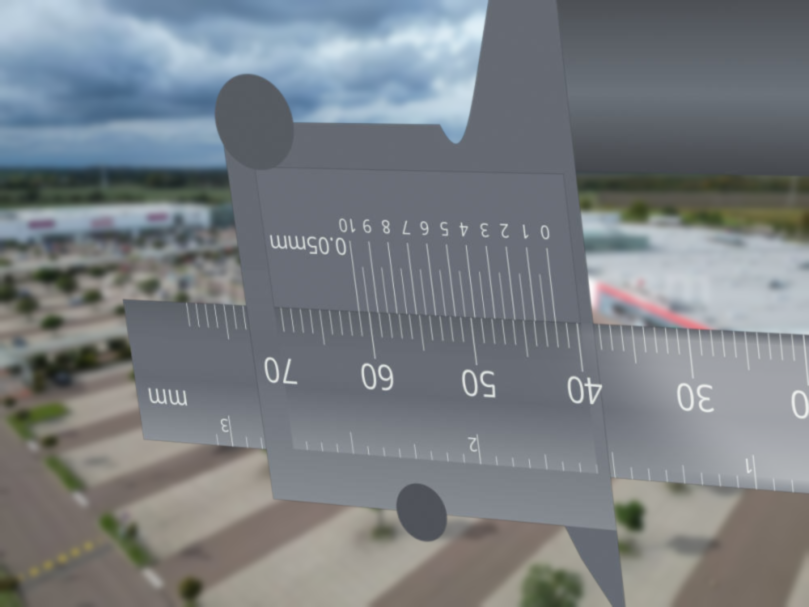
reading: mm 42.0
